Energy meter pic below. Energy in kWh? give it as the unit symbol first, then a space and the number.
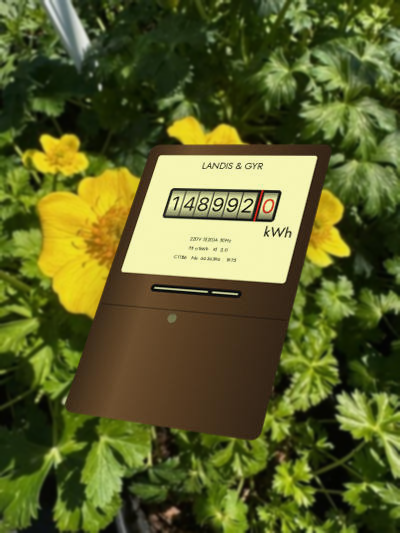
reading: kWh 148992.0
